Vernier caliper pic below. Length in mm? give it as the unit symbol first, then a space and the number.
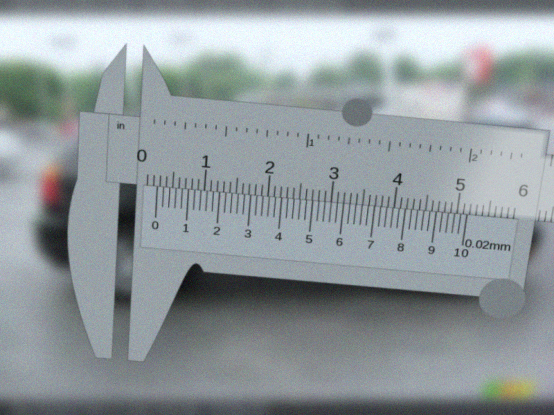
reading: mm 2.6
